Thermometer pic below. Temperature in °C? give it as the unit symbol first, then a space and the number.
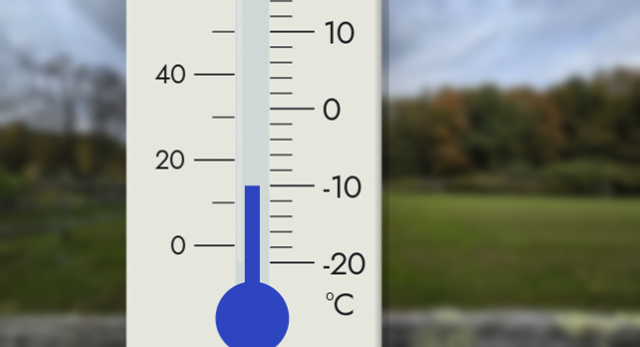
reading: °C -10
